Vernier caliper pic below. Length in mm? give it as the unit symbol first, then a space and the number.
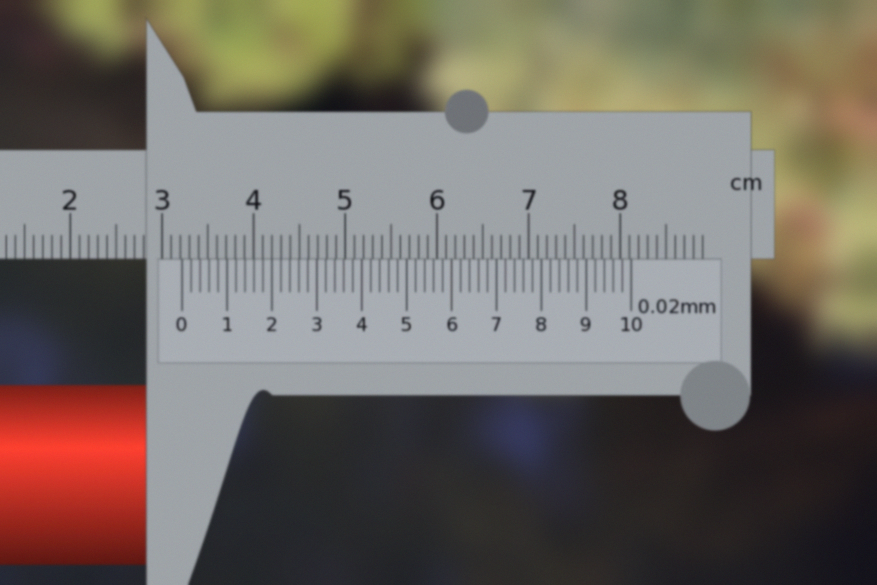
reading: mm 32.2
